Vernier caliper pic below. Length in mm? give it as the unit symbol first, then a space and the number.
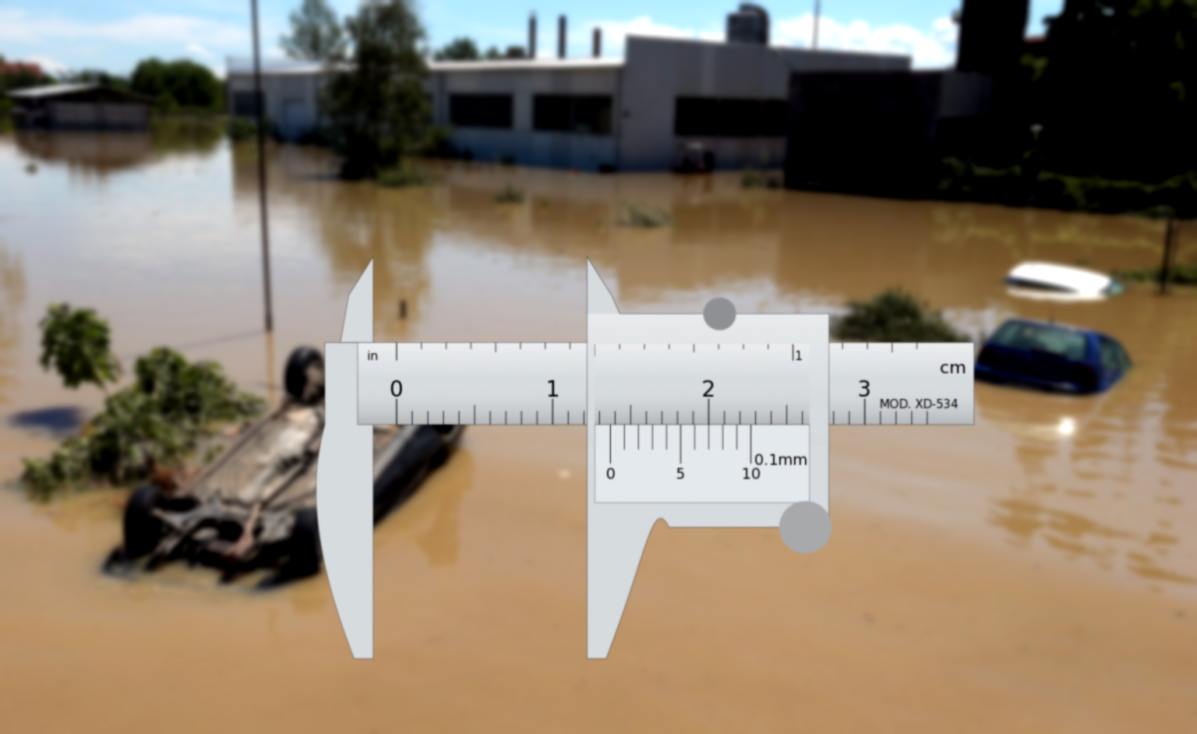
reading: mm 13.7
